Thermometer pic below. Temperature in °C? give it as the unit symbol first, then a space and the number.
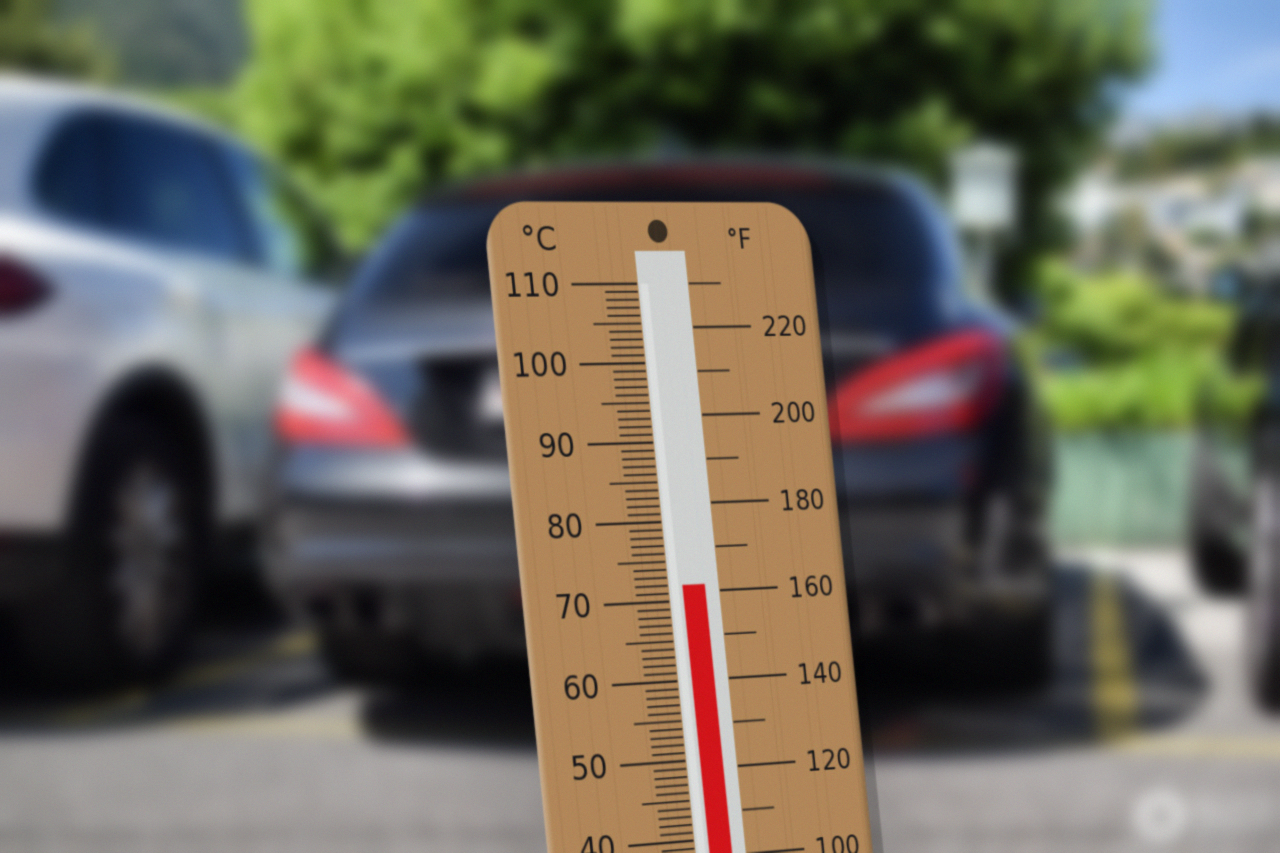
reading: °C 72
